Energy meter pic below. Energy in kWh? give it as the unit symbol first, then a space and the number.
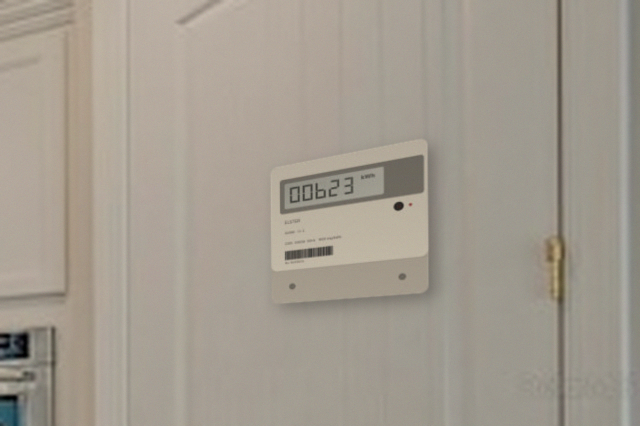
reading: kWh 623
